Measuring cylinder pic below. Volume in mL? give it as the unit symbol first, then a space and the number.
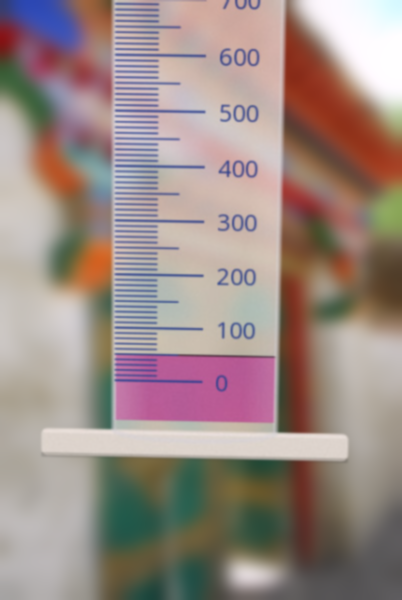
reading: mL 50
